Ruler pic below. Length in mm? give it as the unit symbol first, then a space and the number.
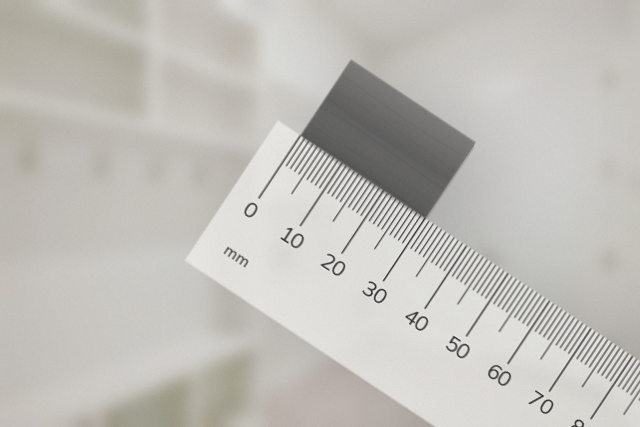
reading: mm 30
